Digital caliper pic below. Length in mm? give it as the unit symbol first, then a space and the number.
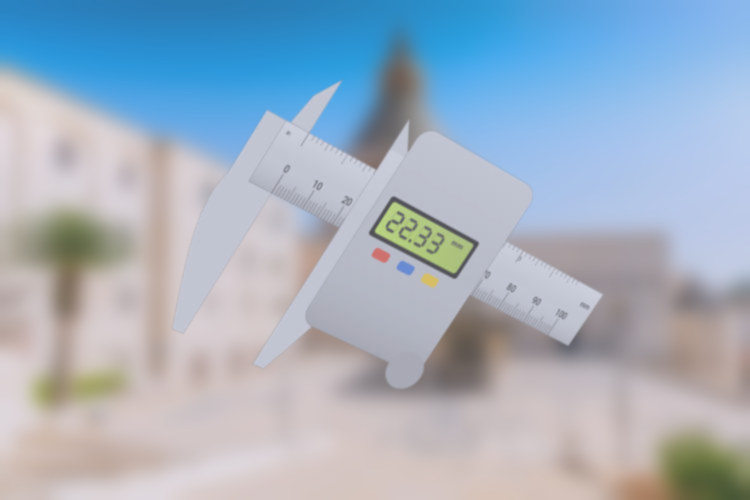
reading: mm 22.33
